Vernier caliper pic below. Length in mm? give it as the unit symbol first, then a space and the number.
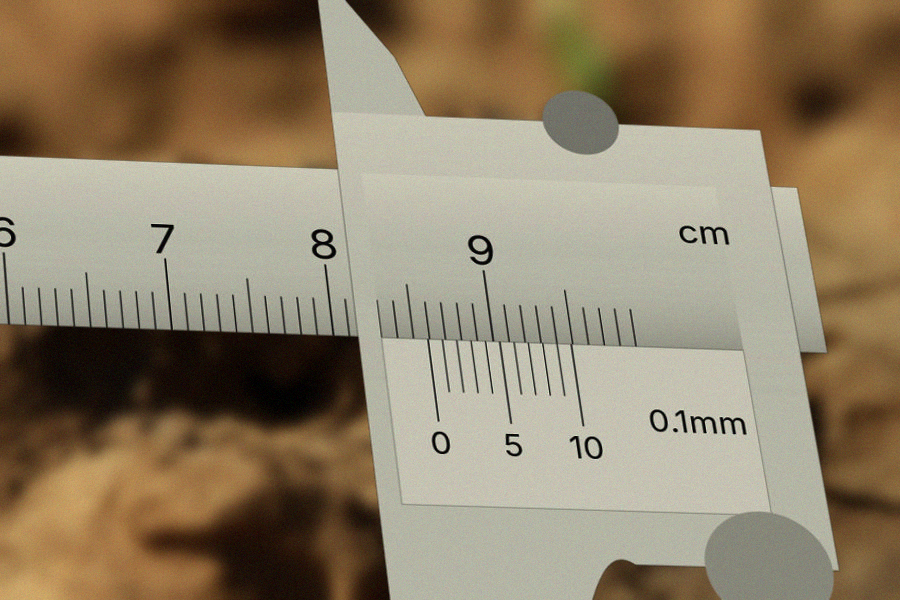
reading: mm 85.9
